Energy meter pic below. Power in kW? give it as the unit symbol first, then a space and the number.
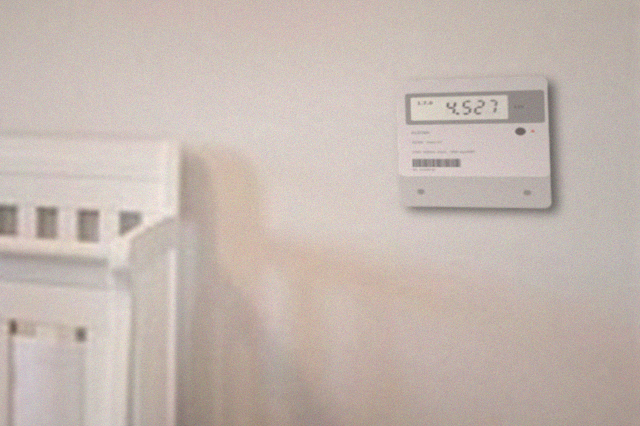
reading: kW 4.527
